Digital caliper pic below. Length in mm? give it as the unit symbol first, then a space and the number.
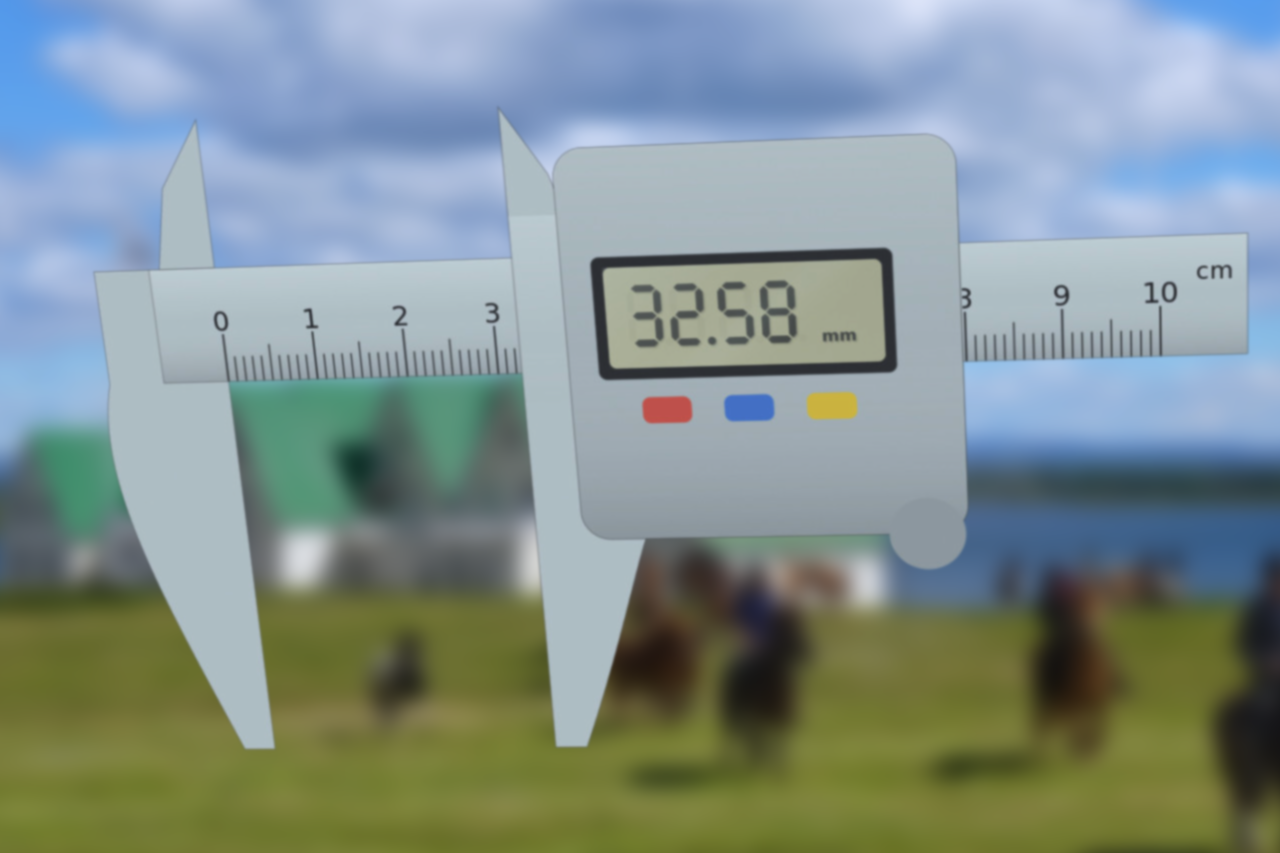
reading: mm 32.58
